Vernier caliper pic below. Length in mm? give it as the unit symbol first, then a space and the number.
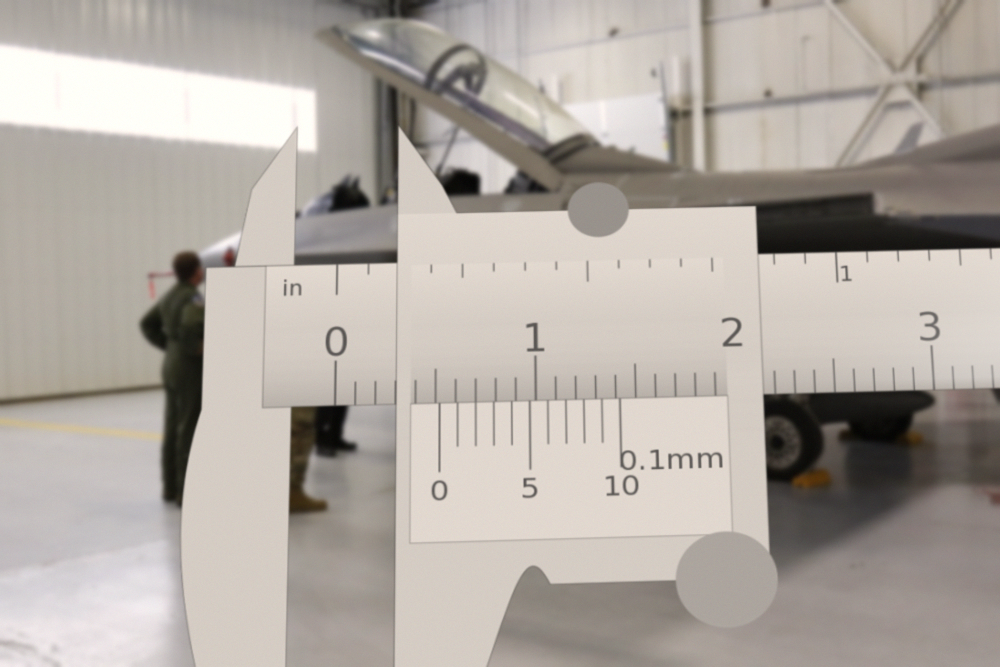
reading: mm 5.2
